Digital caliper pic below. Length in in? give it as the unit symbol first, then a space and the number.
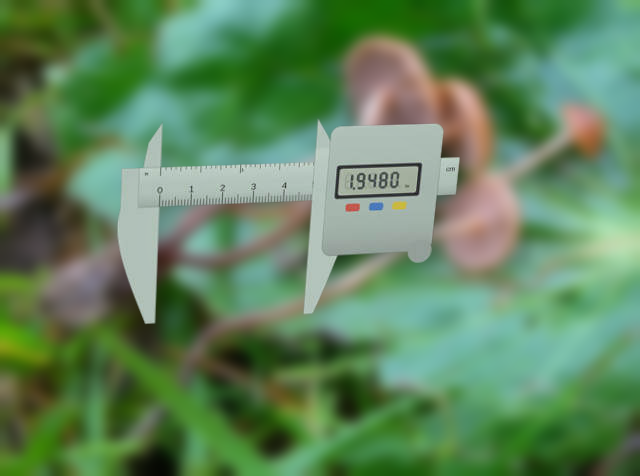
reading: in 1.9480
